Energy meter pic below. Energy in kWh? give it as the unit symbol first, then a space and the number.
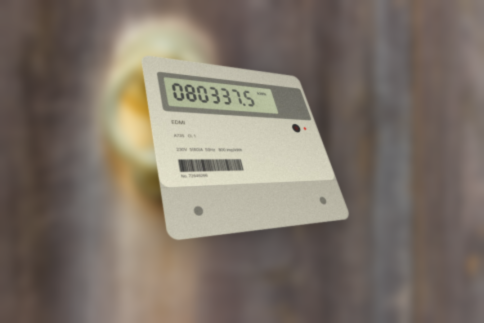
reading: kWh 80337.5
